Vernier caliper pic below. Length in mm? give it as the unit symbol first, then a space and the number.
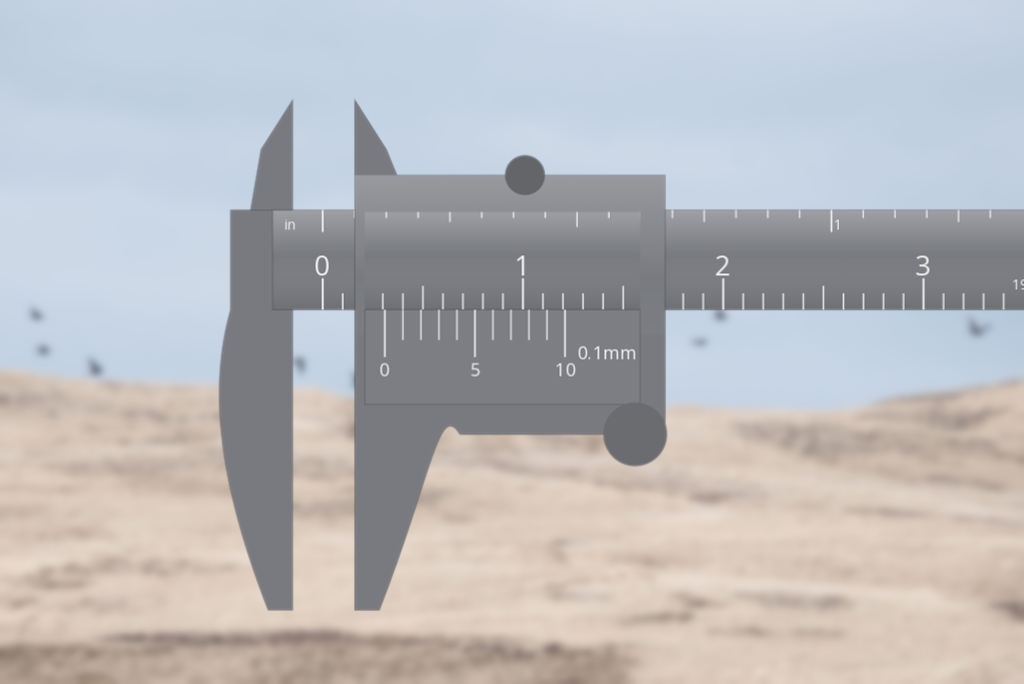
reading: mm 3.1
